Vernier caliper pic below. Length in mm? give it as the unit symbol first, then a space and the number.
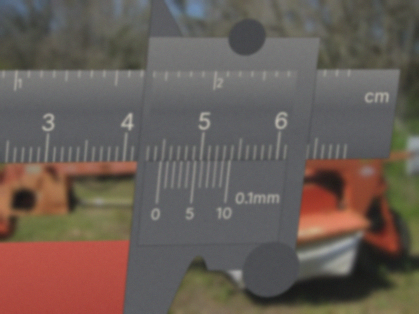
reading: mm 44.8
